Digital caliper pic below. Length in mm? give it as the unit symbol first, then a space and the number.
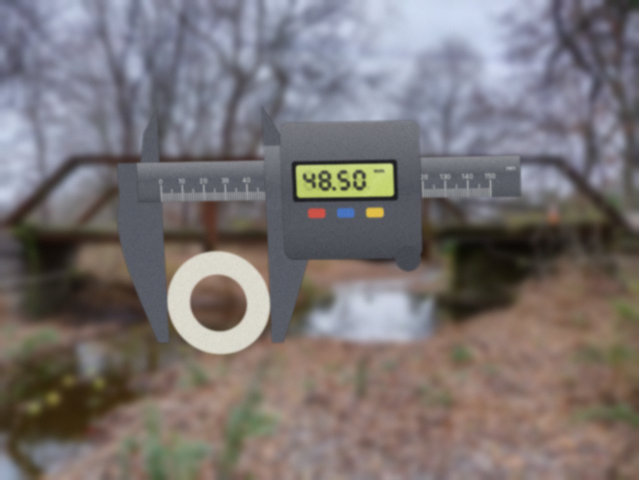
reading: mm 48.50
